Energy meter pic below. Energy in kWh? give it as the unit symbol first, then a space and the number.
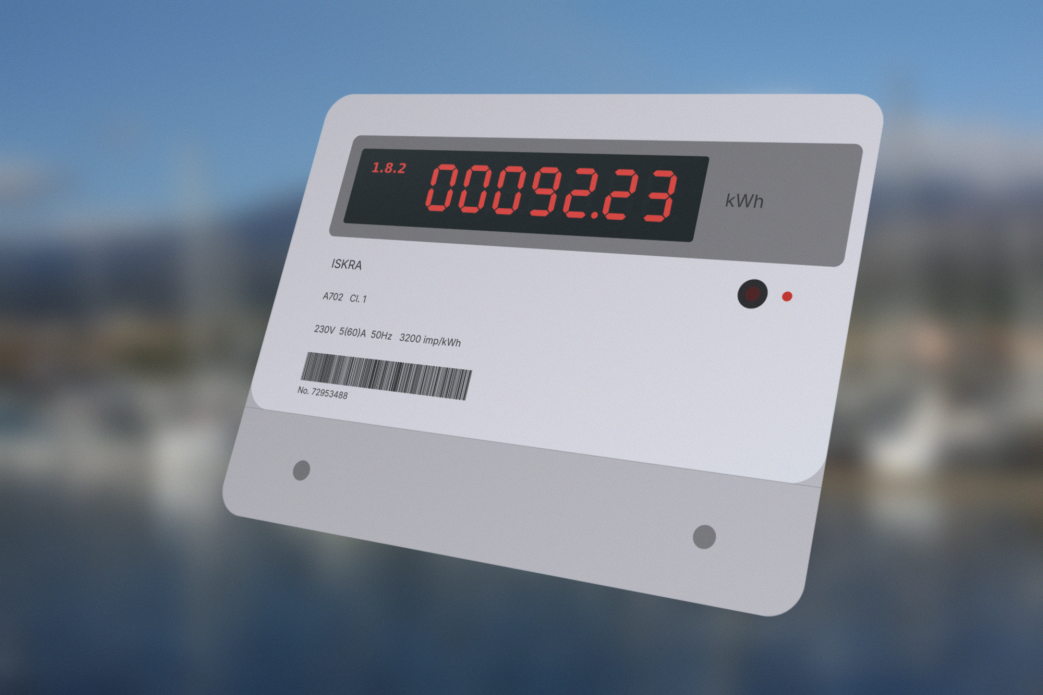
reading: kWh 92.23
